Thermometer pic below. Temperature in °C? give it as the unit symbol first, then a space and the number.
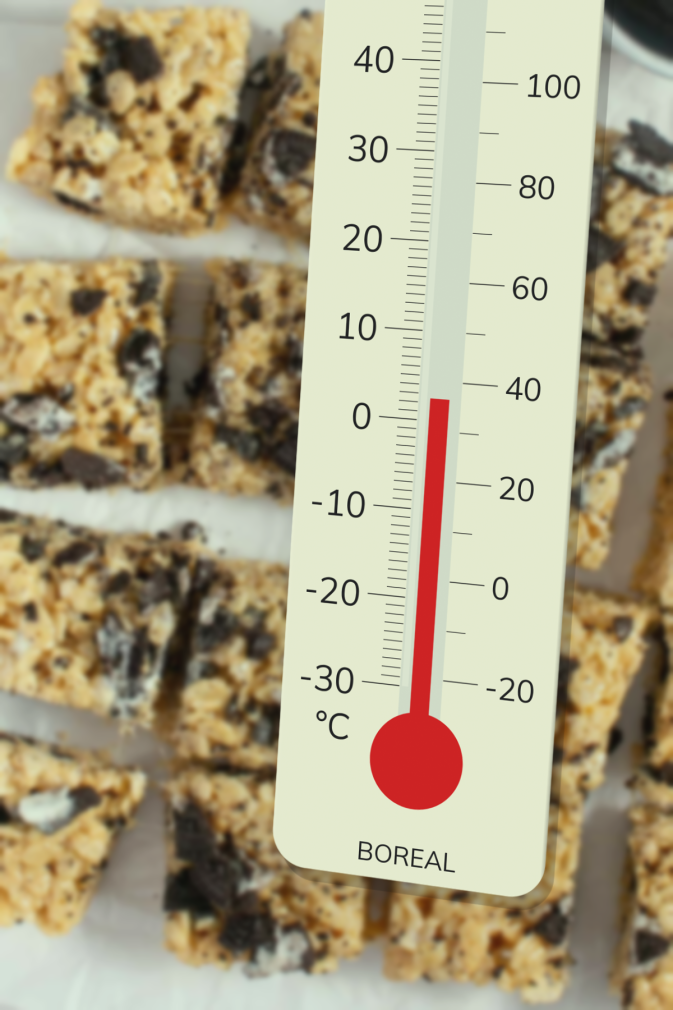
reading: °C 2.5
